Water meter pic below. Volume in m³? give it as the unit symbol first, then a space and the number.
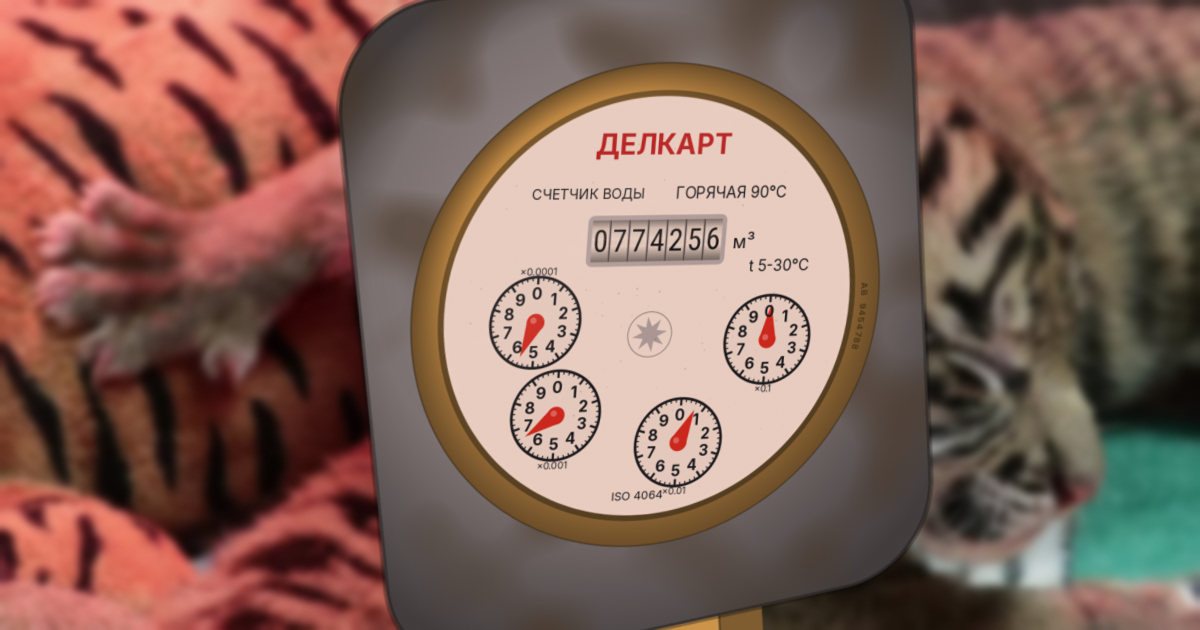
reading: m³ 774256.0065
